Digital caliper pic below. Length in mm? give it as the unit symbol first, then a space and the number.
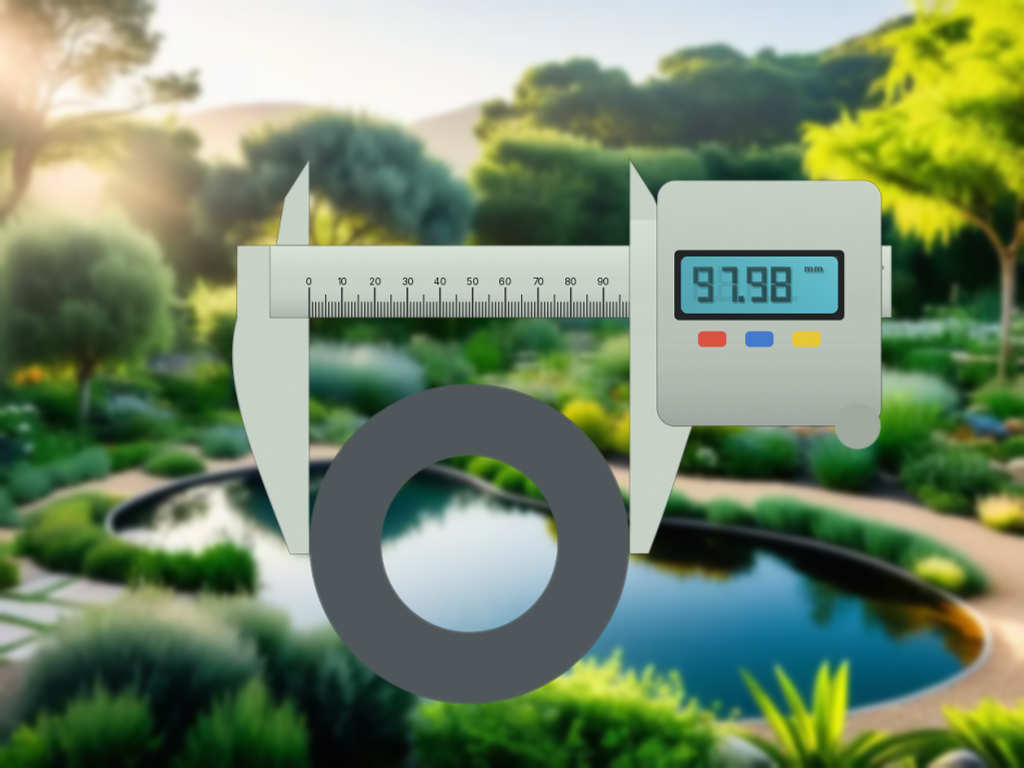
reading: mm 97.98
